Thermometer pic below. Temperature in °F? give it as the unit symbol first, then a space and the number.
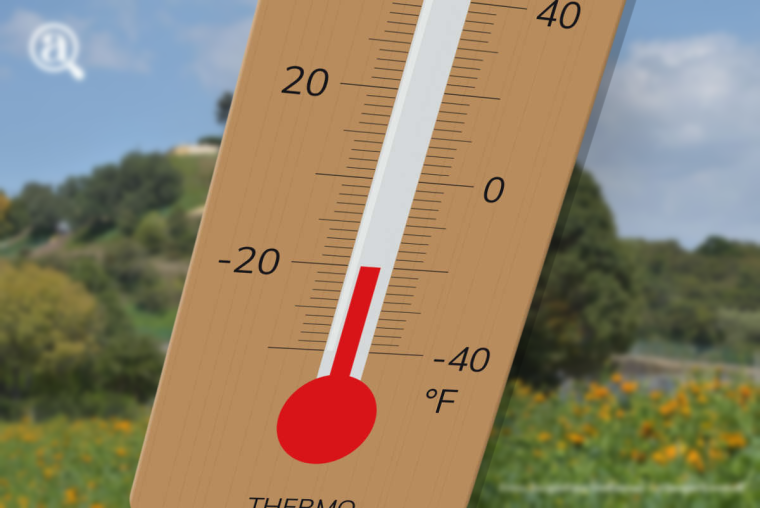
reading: °F -20
